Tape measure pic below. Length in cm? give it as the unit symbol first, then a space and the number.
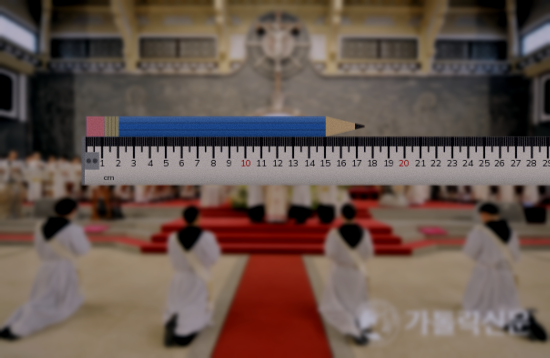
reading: cm 17.5
